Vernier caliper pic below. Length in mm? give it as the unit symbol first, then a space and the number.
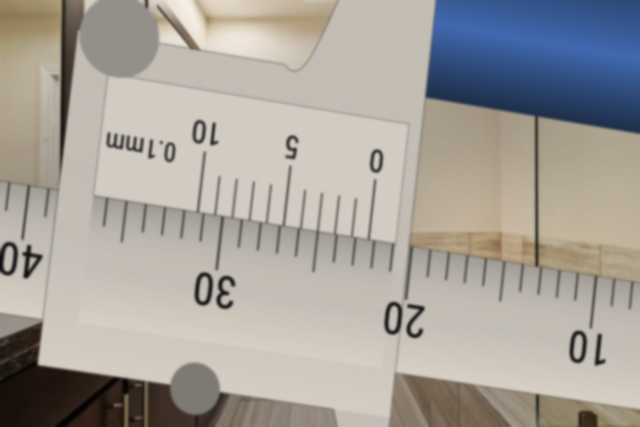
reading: mm 22.3
